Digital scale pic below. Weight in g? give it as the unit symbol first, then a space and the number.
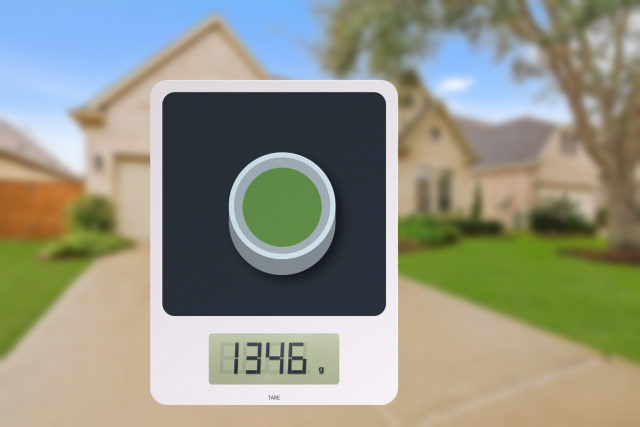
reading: g 1346
